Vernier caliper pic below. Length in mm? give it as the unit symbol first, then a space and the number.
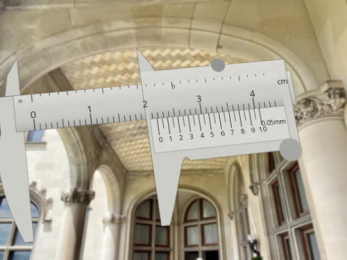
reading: mm 21.8
